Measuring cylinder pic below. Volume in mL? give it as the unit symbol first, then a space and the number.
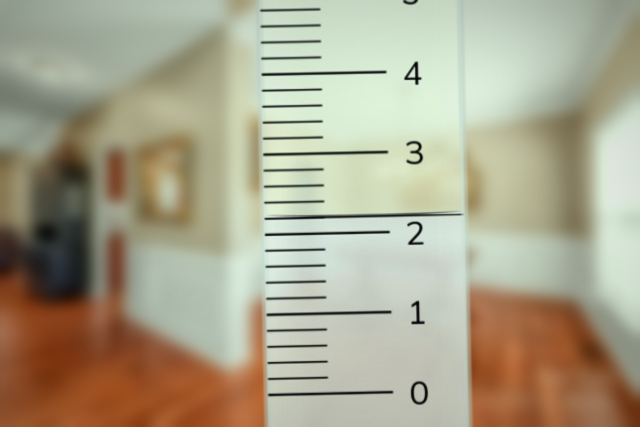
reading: mL 2.2
